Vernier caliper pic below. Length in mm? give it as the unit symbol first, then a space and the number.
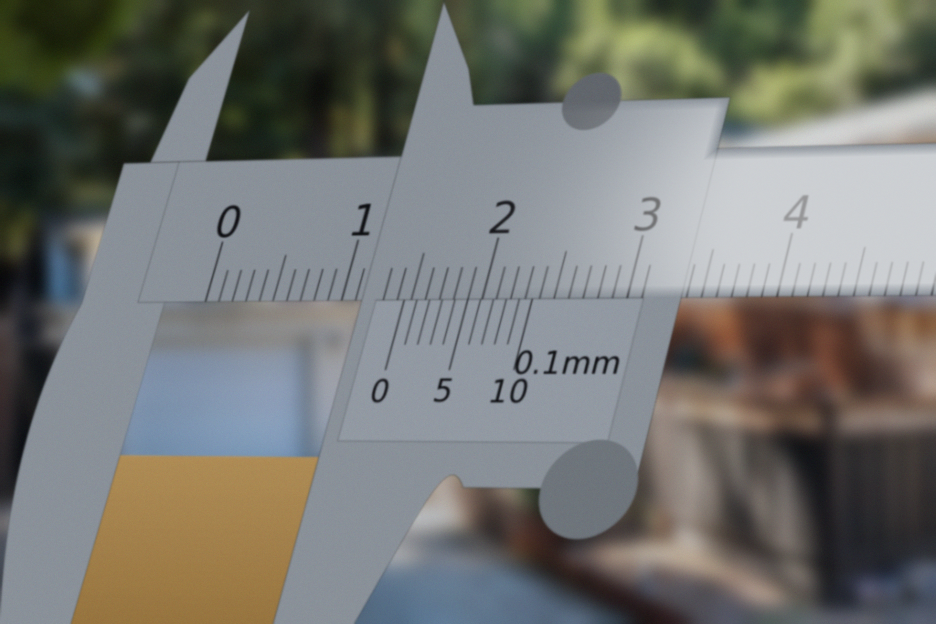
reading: mm 14.5
